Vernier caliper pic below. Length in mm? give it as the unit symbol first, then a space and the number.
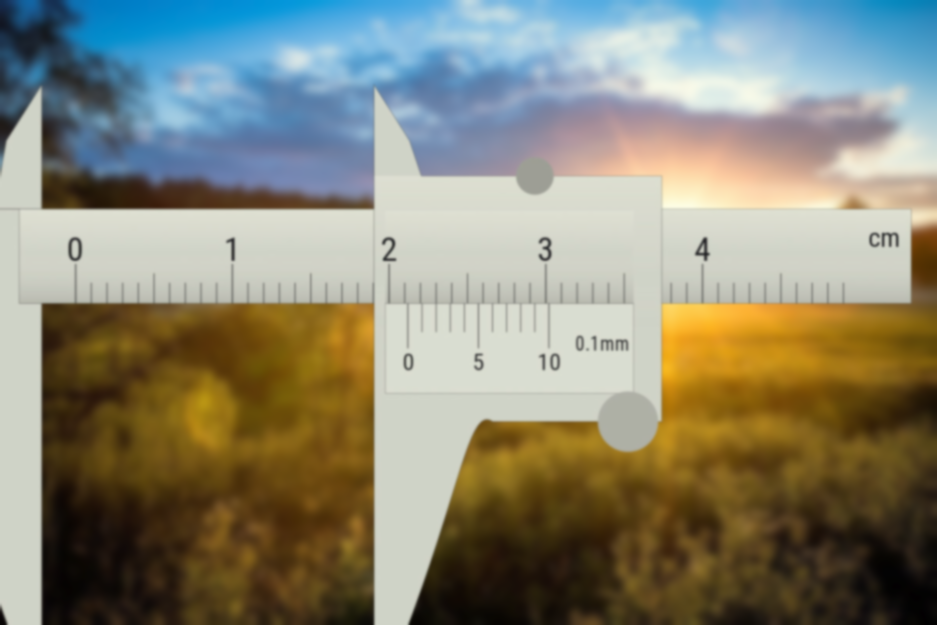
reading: mm 21.2
